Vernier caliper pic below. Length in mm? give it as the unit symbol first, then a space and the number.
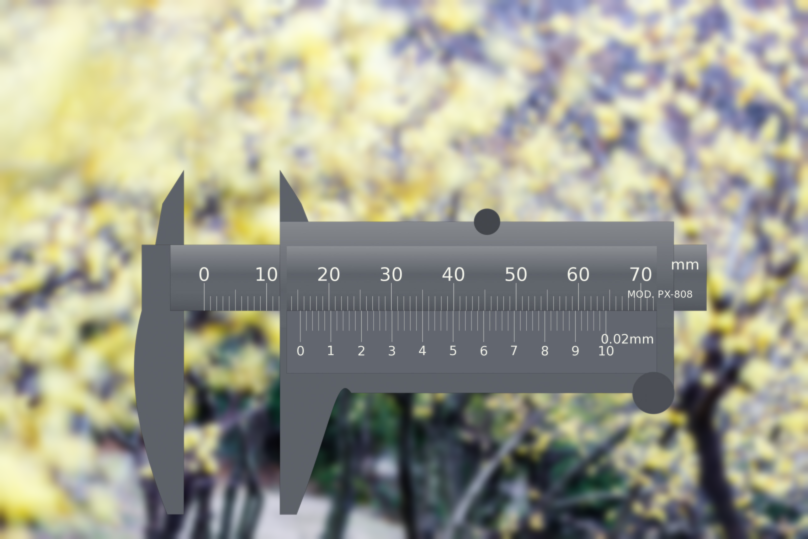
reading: mm 15.4
